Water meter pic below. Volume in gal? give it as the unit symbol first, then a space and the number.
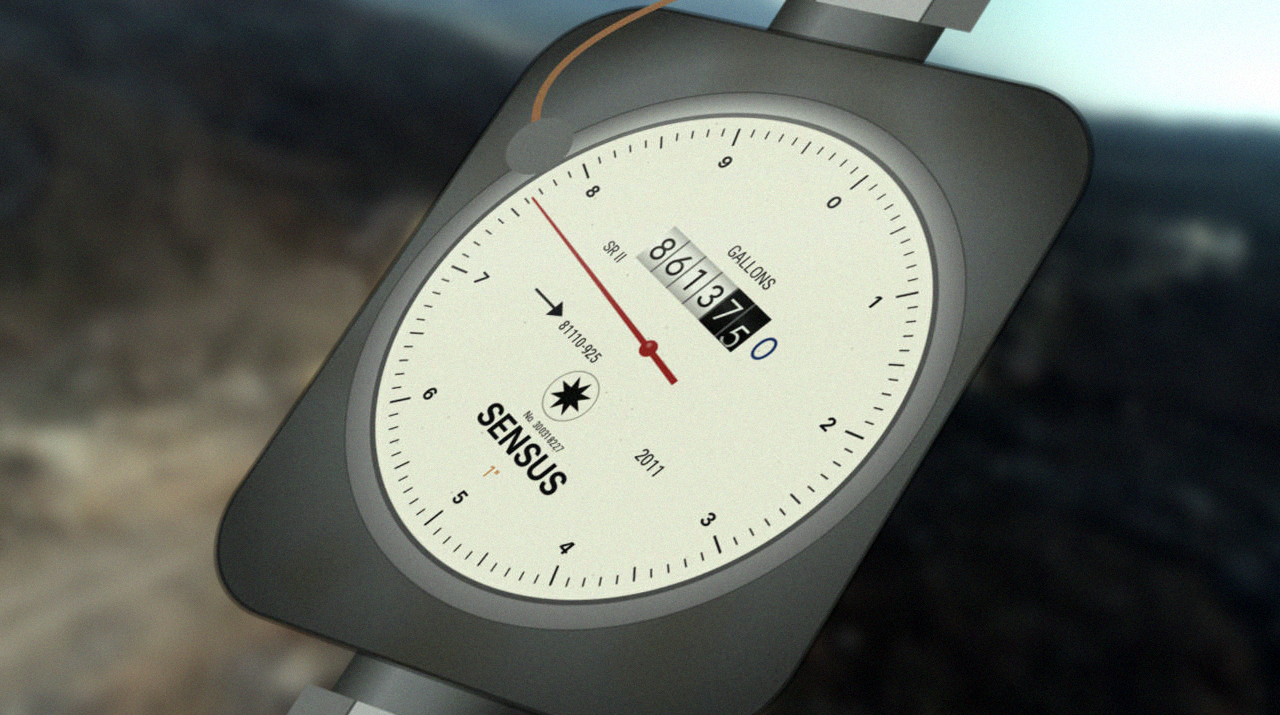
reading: gal 8613747.6
